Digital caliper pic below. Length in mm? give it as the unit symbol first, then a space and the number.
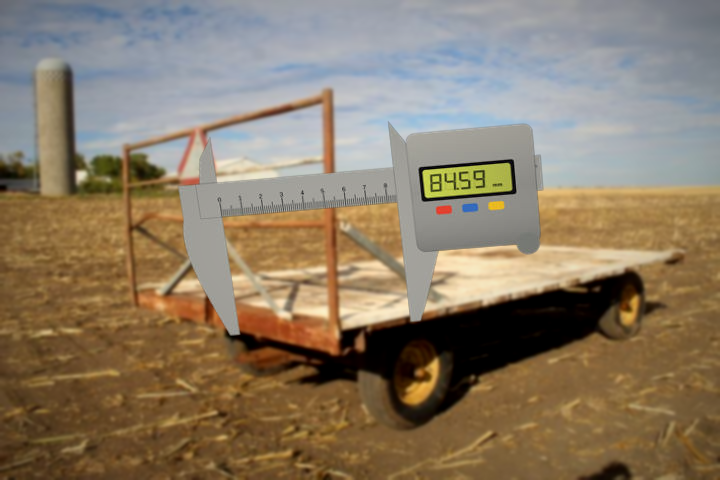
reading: mm 84.59
